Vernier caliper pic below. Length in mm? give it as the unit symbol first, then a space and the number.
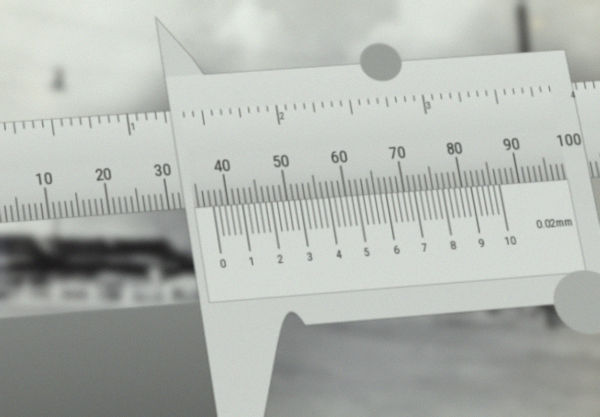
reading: mm 37.5
